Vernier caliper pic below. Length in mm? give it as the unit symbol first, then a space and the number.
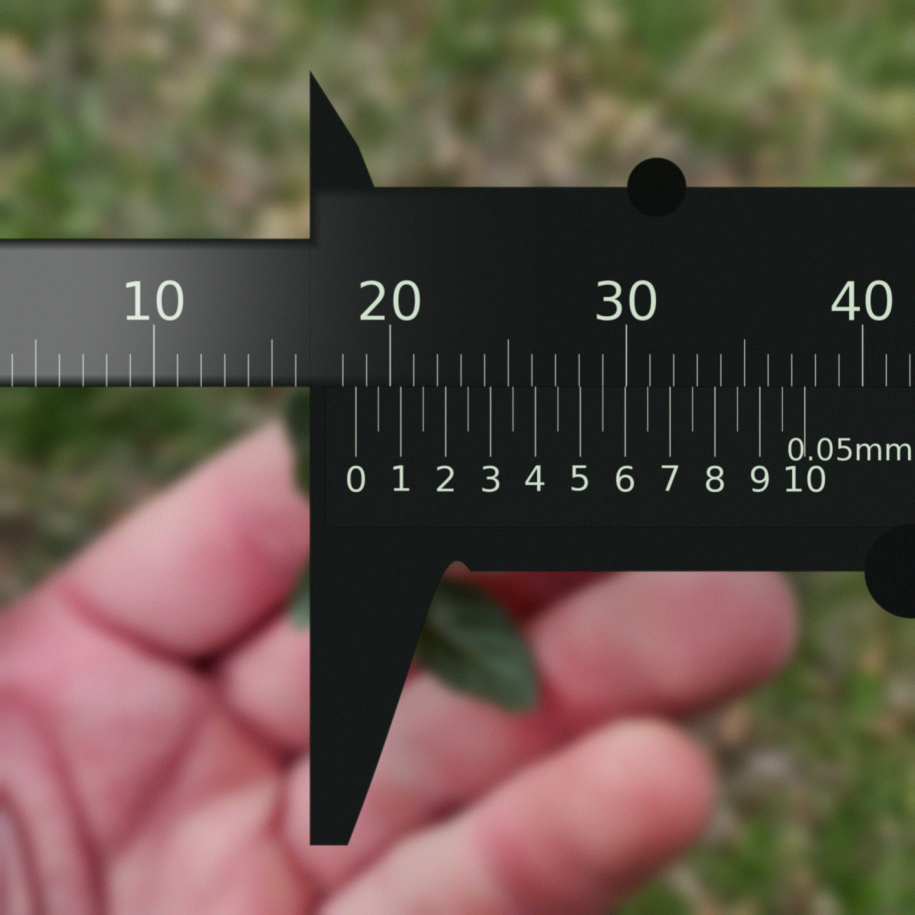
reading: mm 18.55
